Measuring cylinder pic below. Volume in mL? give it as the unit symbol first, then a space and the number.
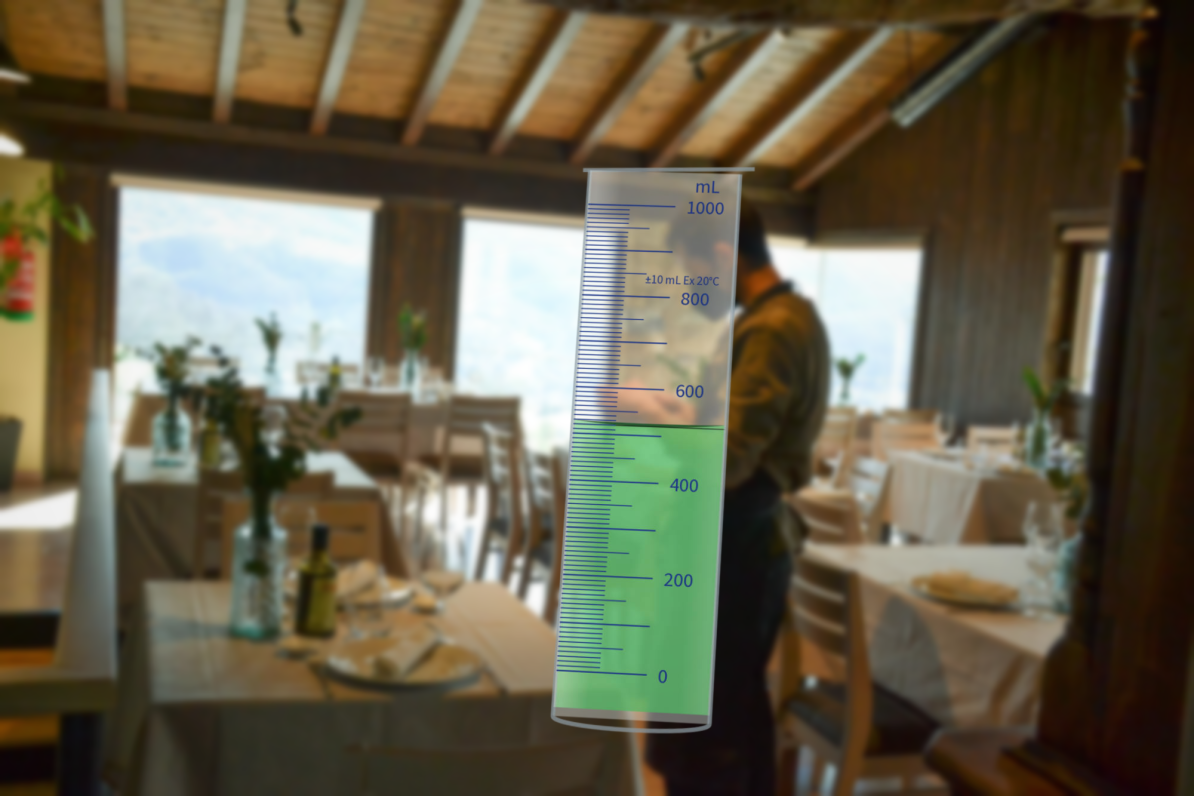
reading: mL 520
